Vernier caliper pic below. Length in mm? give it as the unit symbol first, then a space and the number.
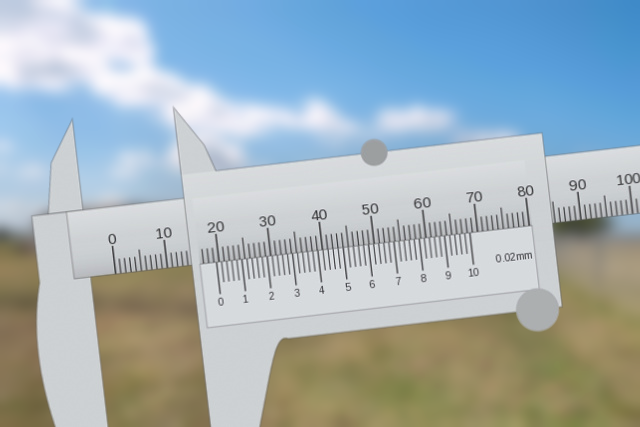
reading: mm 19.5
